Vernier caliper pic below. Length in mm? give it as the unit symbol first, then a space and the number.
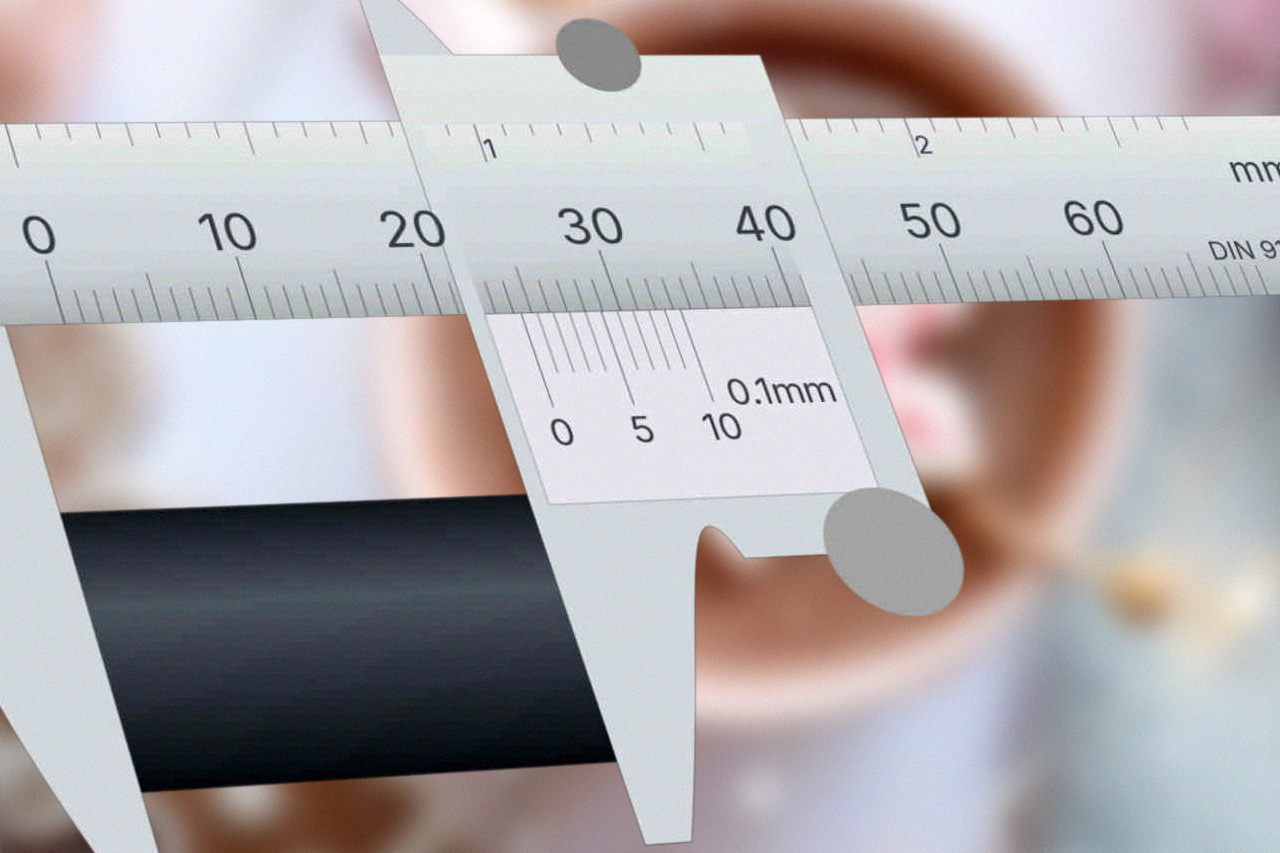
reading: mm 24.4
